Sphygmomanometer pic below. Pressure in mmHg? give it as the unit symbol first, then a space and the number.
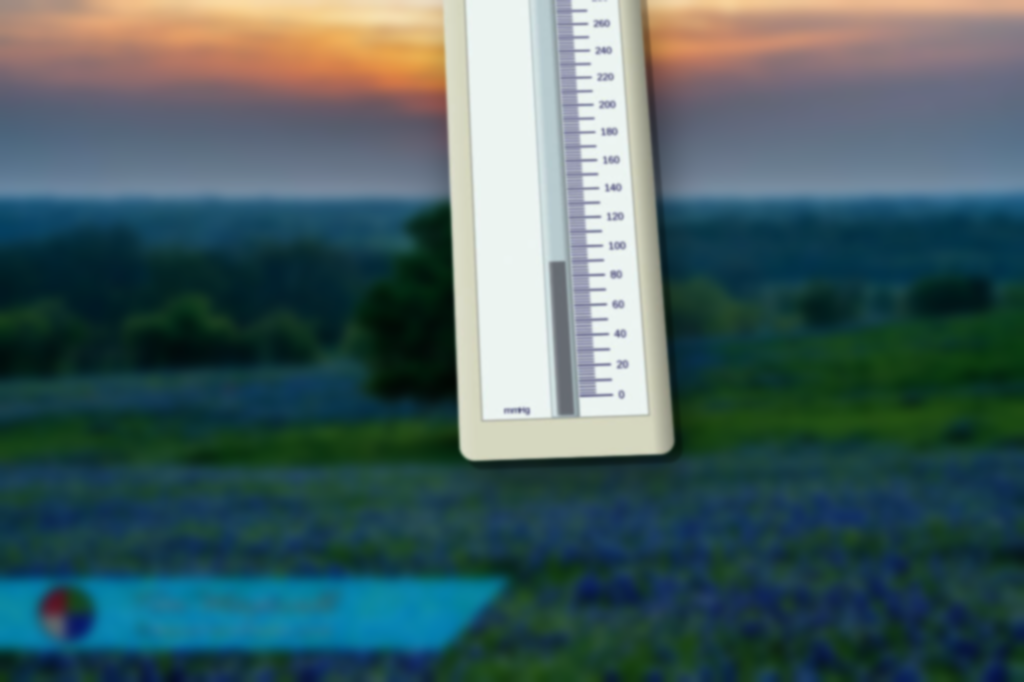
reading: mmHg 90
